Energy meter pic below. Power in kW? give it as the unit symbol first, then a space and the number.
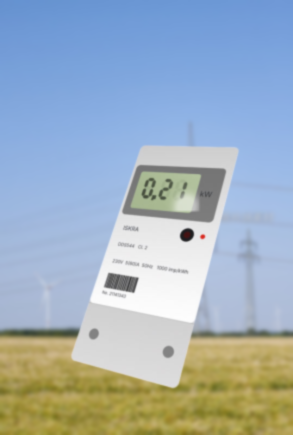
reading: kW 0.21
